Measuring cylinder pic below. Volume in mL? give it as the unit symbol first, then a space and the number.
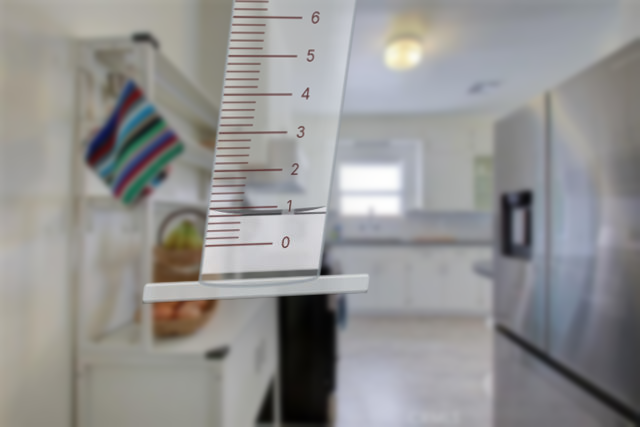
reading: mL 0.8
